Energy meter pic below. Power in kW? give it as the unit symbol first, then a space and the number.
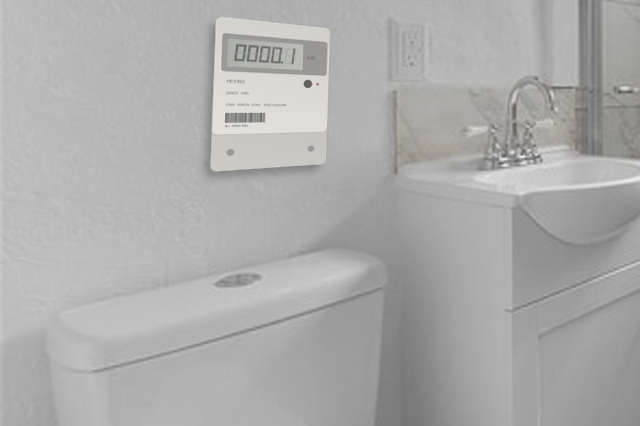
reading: kW 0.1
